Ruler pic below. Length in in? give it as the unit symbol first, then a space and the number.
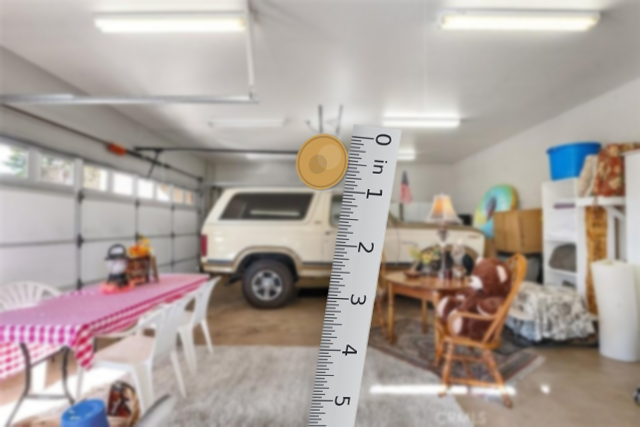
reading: in 1
